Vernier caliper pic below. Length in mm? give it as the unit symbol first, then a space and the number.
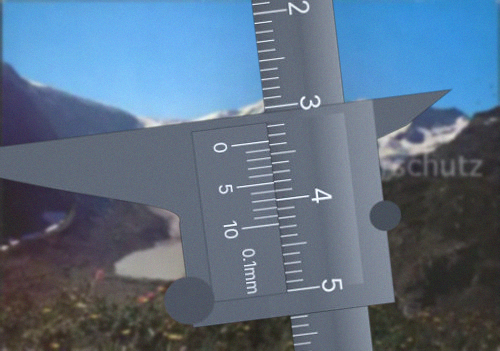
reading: mm 33.6
